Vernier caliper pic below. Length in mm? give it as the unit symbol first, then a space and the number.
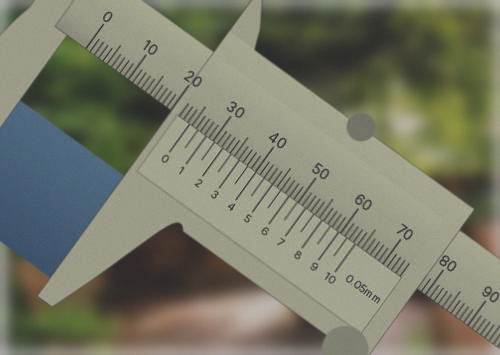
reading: mm 24.5
